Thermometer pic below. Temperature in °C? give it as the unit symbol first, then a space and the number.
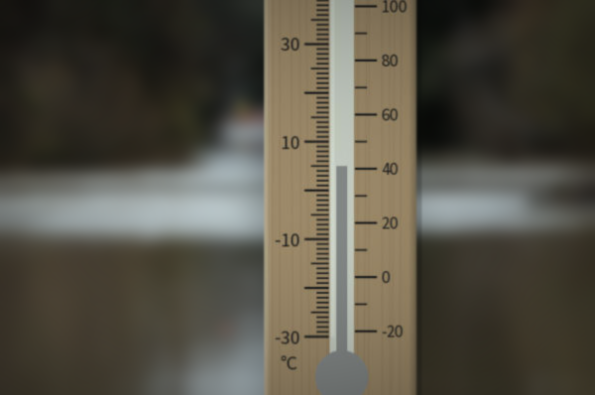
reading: °C 5
